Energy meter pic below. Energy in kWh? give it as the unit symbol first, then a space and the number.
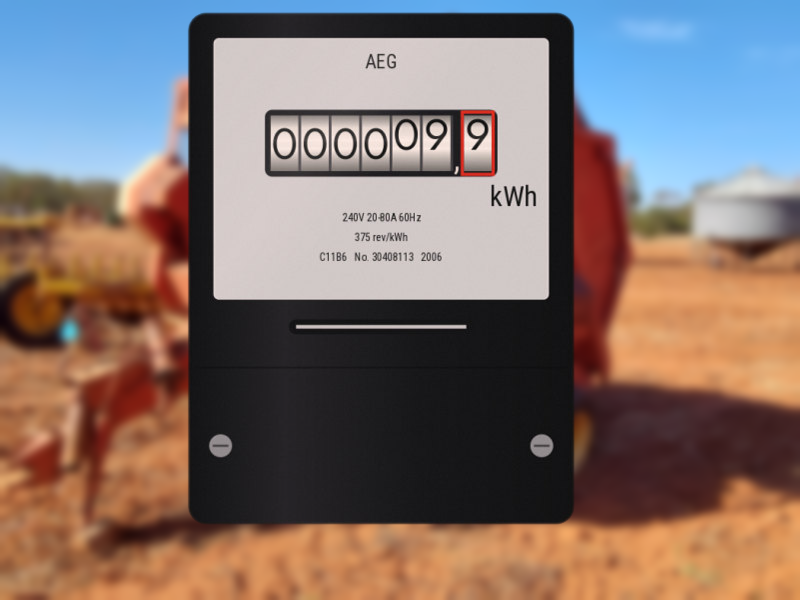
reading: kWh 9.9
